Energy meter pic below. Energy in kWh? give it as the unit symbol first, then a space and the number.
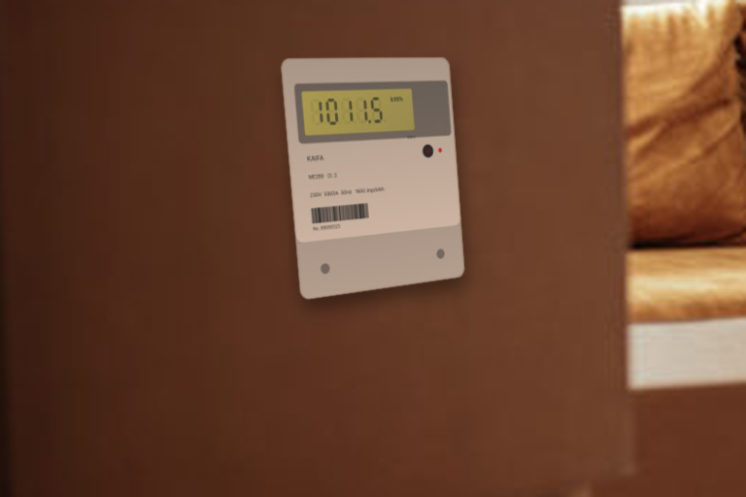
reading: kWh 1011.5
